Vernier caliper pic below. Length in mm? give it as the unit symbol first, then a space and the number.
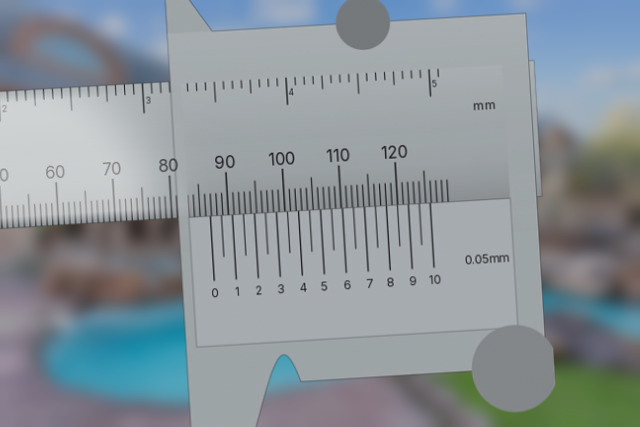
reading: mm 86.8
